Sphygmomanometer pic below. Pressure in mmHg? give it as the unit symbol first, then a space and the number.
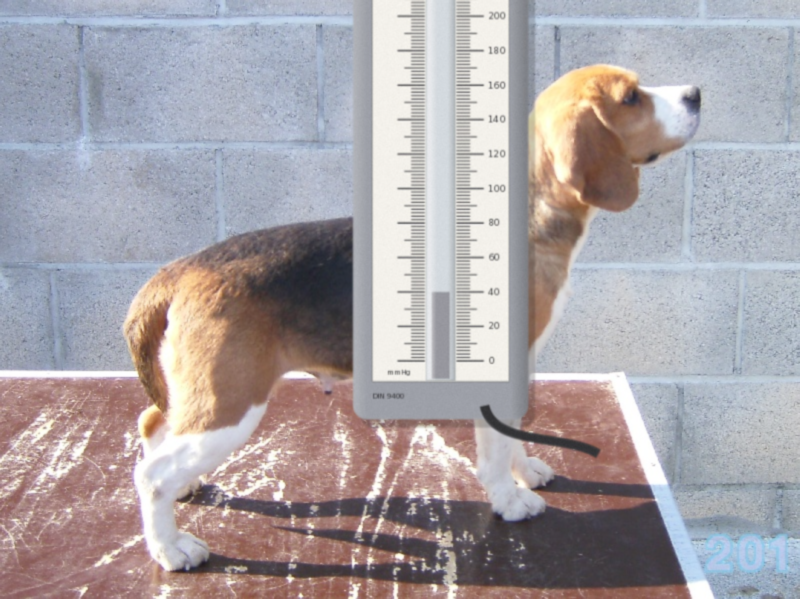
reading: mmHg 40
